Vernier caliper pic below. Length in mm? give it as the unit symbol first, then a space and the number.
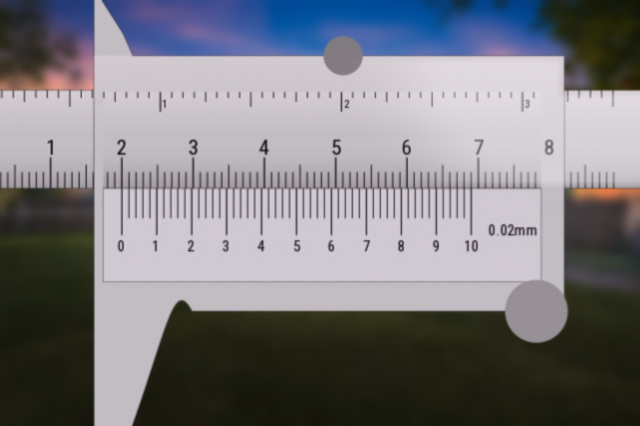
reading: mm 20.0
